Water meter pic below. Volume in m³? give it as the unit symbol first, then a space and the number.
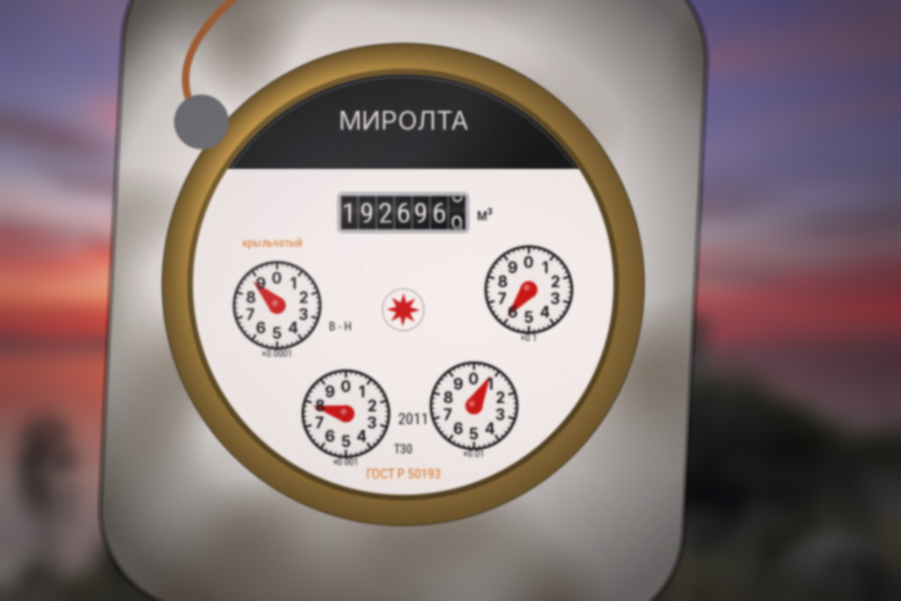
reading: m³ 1926968.6078
